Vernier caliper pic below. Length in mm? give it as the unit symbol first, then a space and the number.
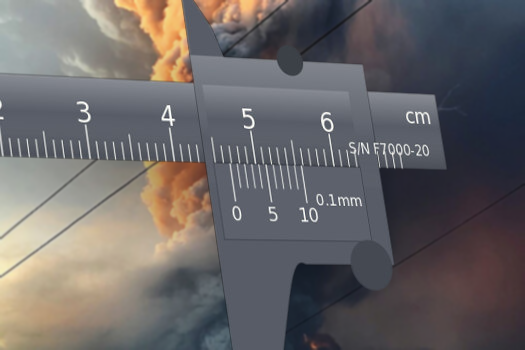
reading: mm 46.8
